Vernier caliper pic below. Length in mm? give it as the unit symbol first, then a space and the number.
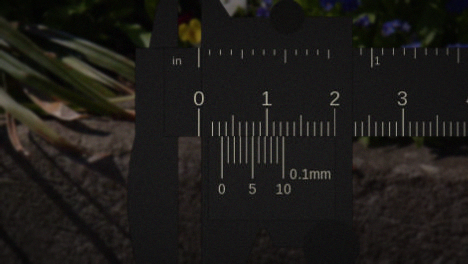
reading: mm 3.4
